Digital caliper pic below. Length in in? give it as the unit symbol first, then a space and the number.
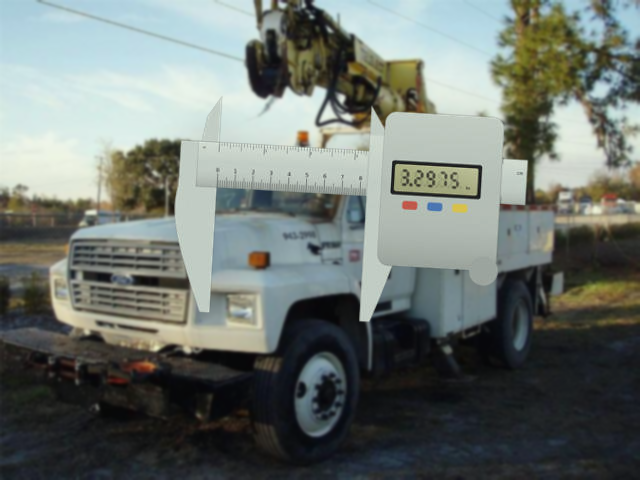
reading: in 3.2975
